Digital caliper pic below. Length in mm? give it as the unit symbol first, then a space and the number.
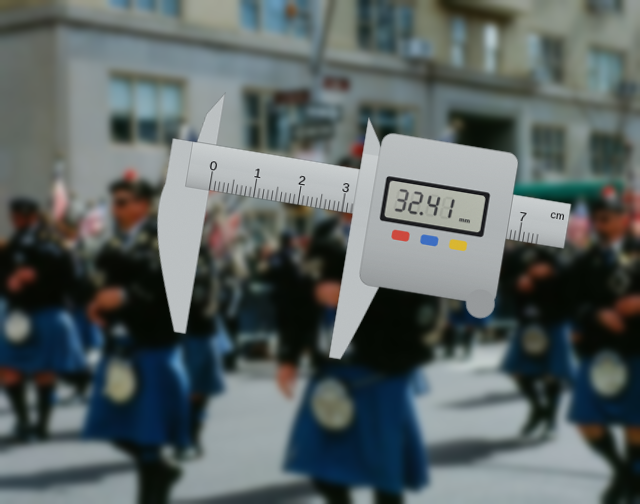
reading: mm 32.41
